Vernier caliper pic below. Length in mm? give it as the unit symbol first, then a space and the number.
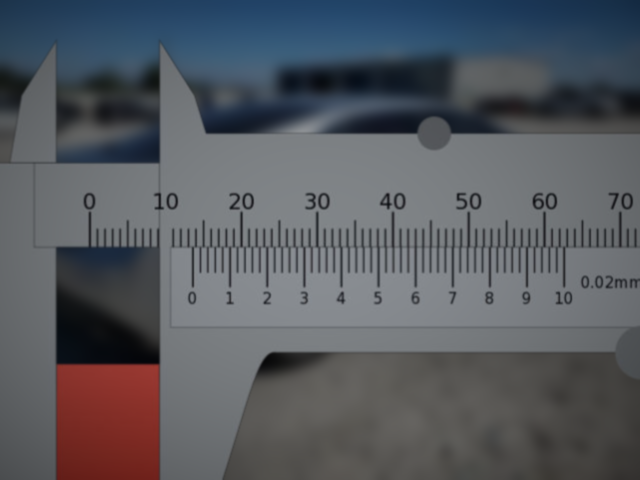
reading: mm 13.6
